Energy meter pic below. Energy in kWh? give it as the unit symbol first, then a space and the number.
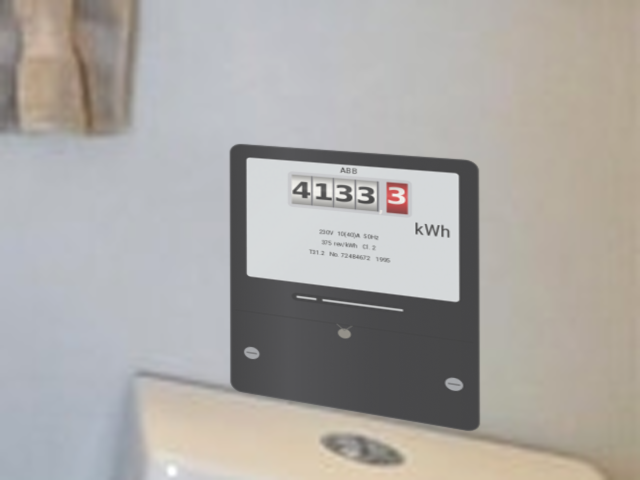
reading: kWh 4133.3
